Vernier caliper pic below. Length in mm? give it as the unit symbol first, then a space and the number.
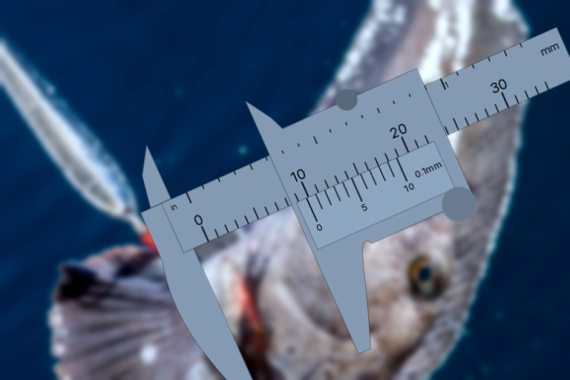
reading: mm 9.8
